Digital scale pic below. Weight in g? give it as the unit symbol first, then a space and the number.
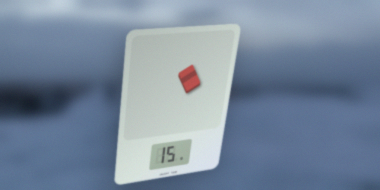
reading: g 15
